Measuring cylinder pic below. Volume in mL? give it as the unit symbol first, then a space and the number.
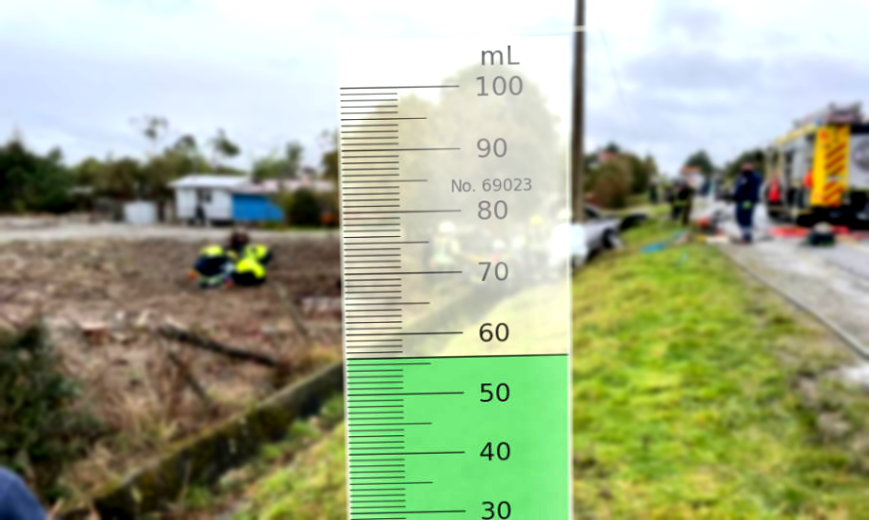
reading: mL 56
